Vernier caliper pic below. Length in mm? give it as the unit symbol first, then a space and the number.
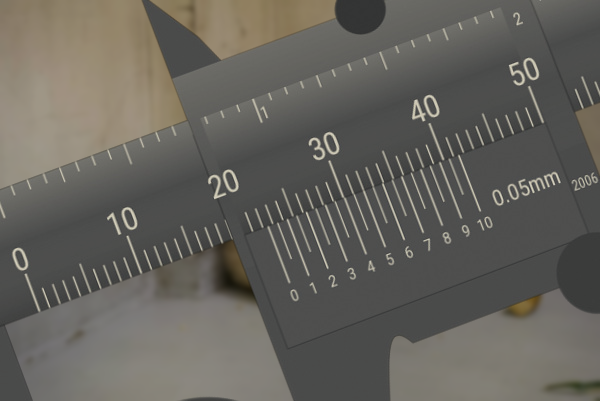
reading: mm 22.5
